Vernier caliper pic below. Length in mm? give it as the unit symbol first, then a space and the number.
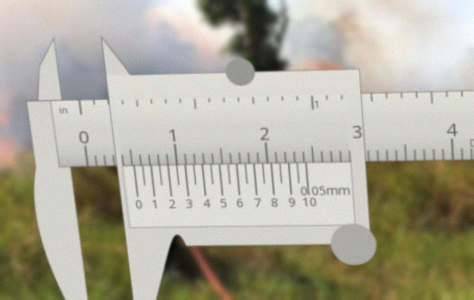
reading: mm 5.2
